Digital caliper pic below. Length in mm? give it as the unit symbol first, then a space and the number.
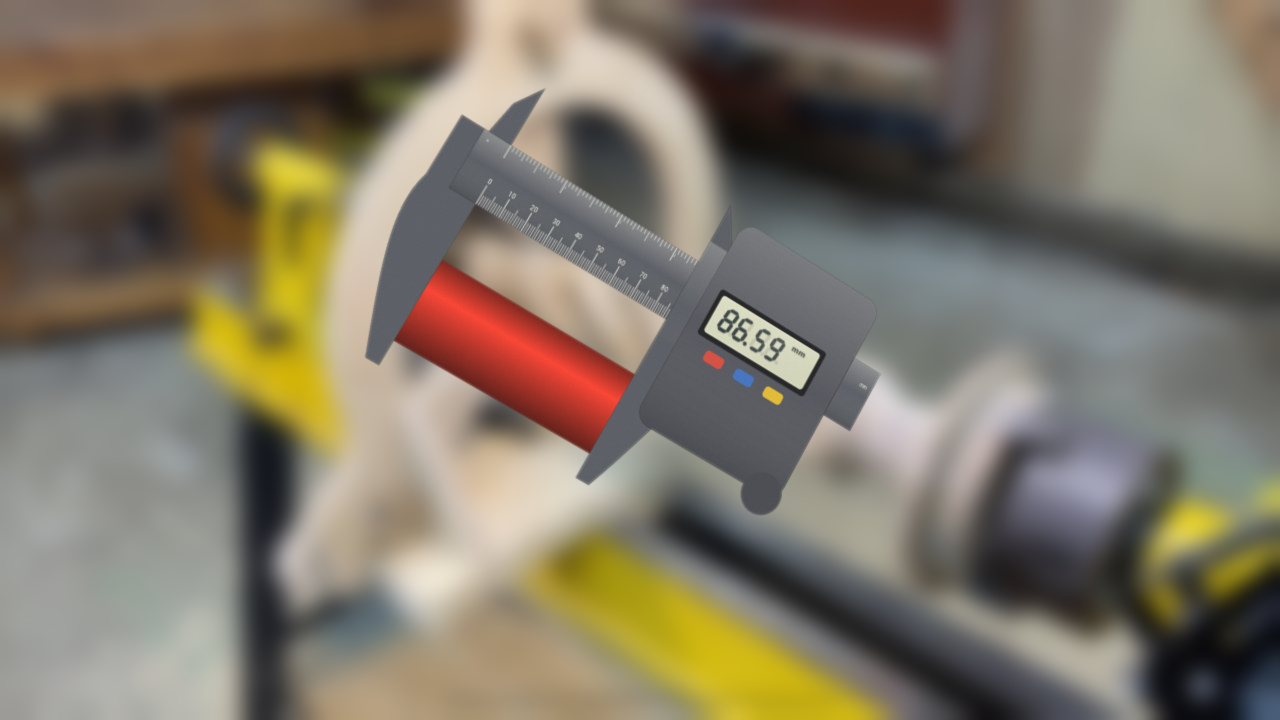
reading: mm 86.59
